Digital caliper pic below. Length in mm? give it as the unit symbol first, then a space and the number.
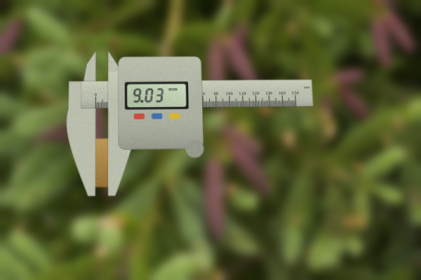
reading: mm 9.03
